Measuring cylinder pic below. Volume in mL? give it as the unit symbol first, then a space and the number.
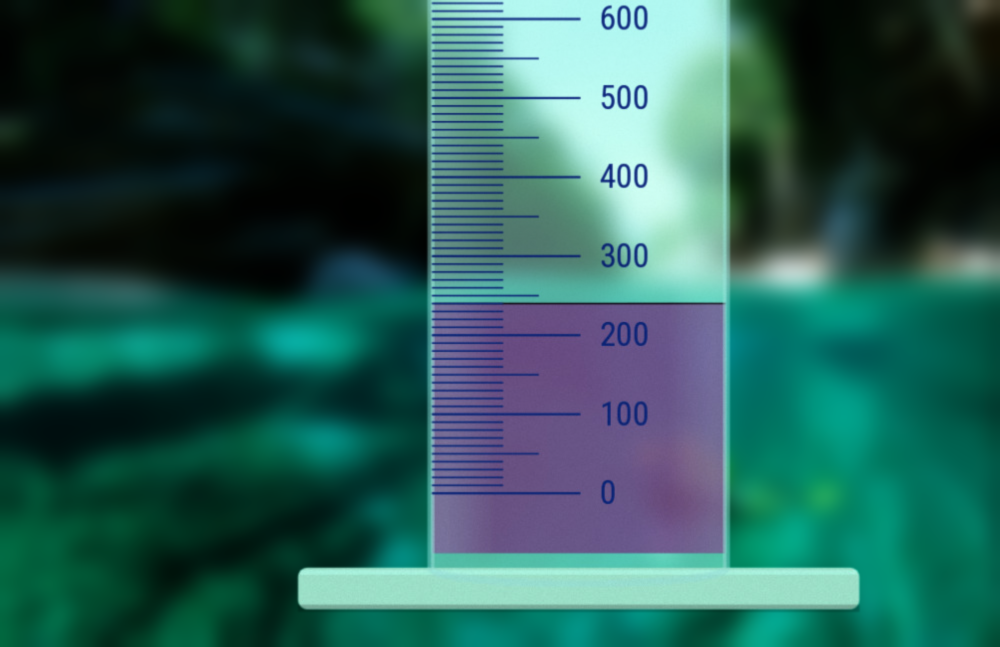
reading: mL 240
